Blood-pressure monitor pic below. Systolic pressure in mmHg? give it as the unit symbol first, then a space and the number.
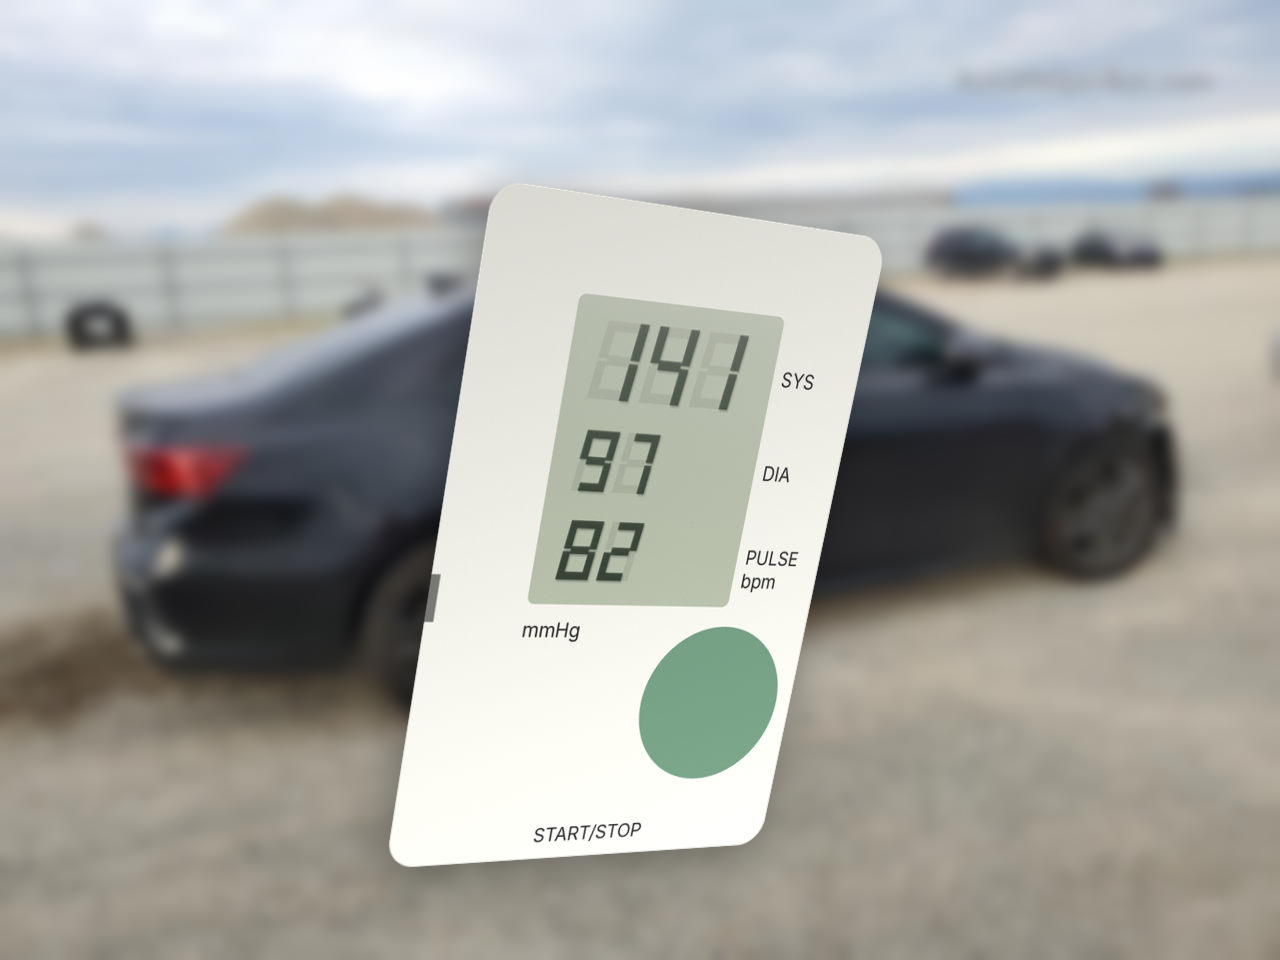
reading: mmHg 141
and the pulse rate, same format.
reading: bpm 82
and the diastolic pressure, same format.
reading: mmHg 97
